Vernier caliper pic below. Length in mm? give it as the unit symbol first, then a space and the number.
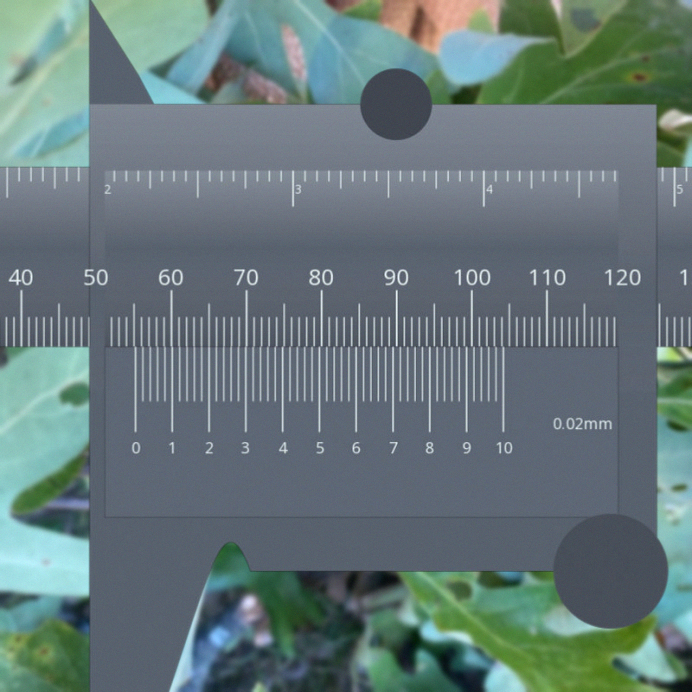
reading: mm 55.2
